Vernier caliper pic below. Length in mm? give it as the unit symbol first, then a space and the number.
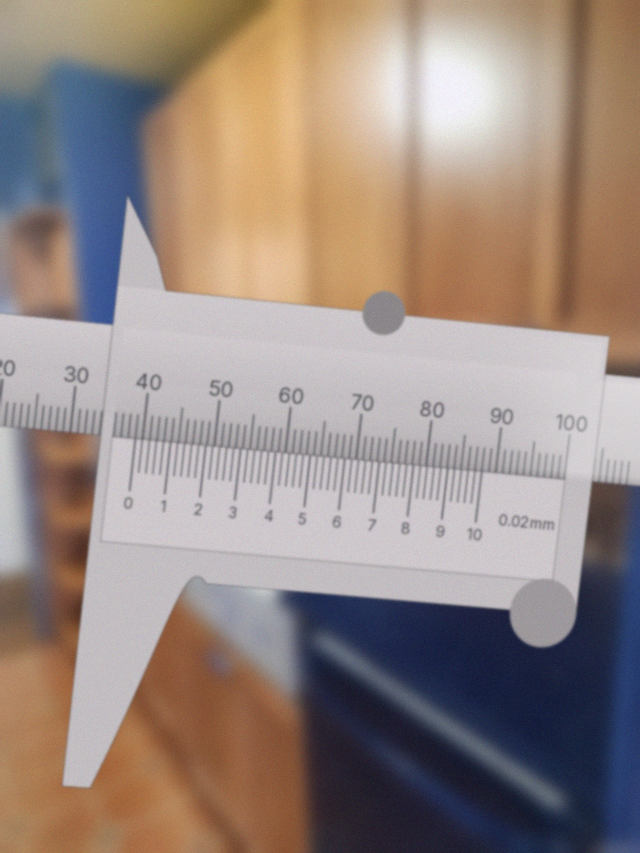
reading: mm 39.0
